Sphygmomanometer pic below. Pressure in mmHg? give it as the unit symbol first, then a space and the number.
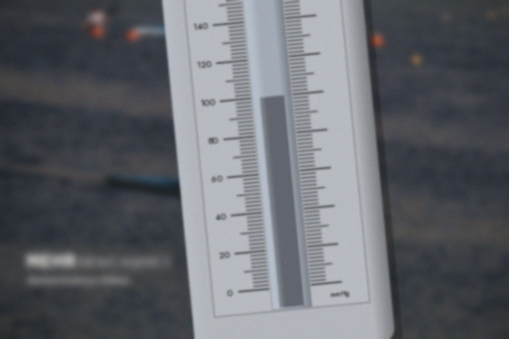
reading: mmHg 100
